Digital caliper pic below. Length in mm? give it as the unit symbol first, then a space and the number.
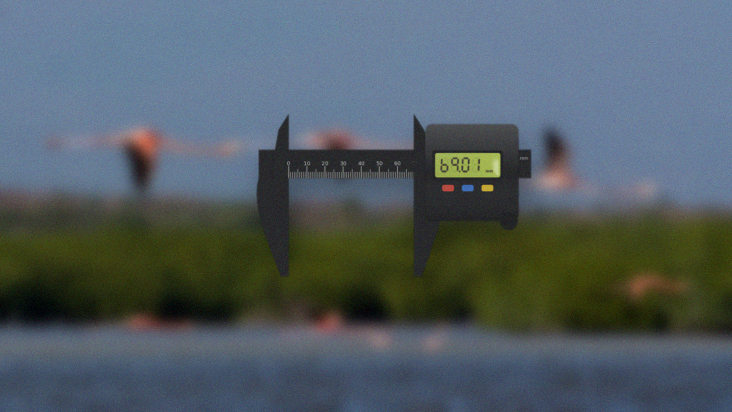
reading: mm 69.01
